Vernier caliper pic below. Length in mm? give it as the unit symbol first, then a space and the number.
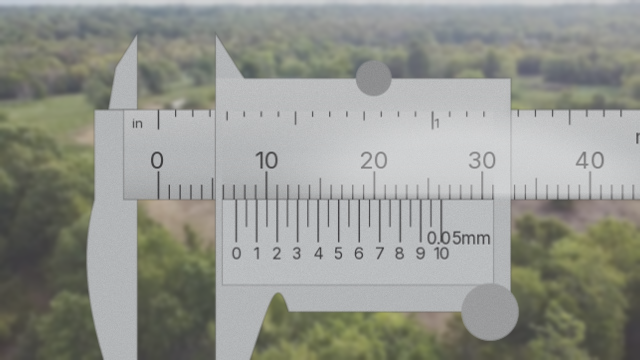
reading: mm 7.2
